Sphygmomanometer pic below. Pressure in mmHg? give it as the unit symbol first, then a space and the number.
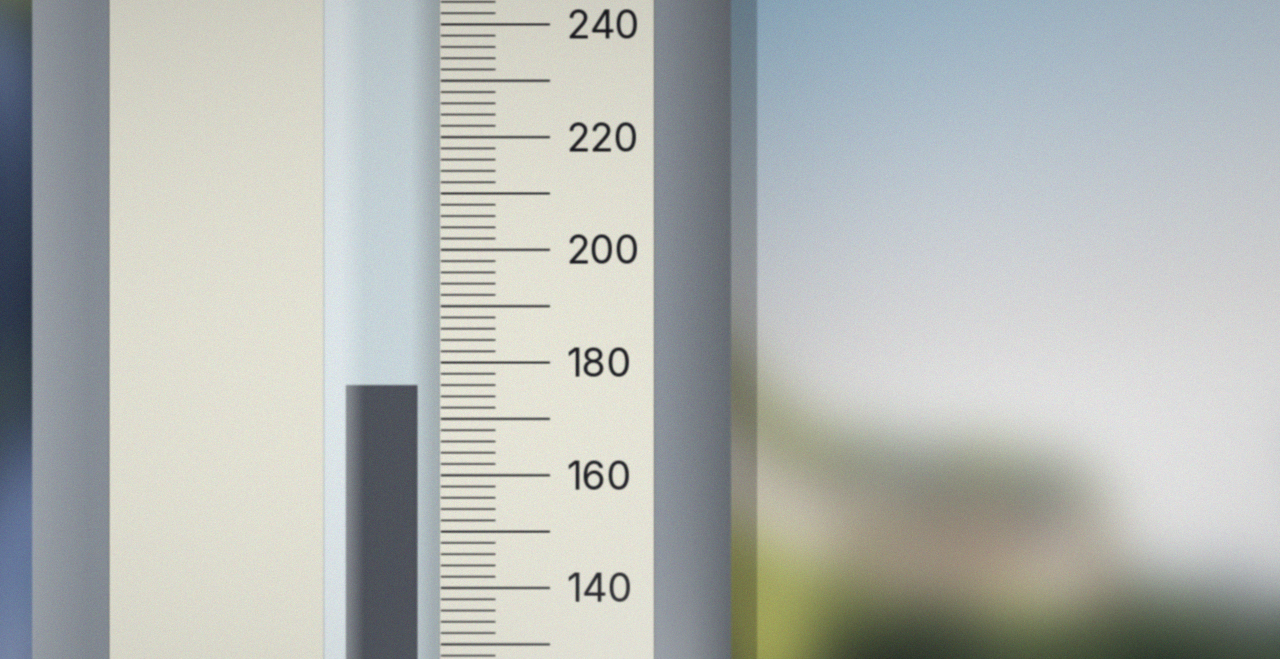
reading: mmHg 176
